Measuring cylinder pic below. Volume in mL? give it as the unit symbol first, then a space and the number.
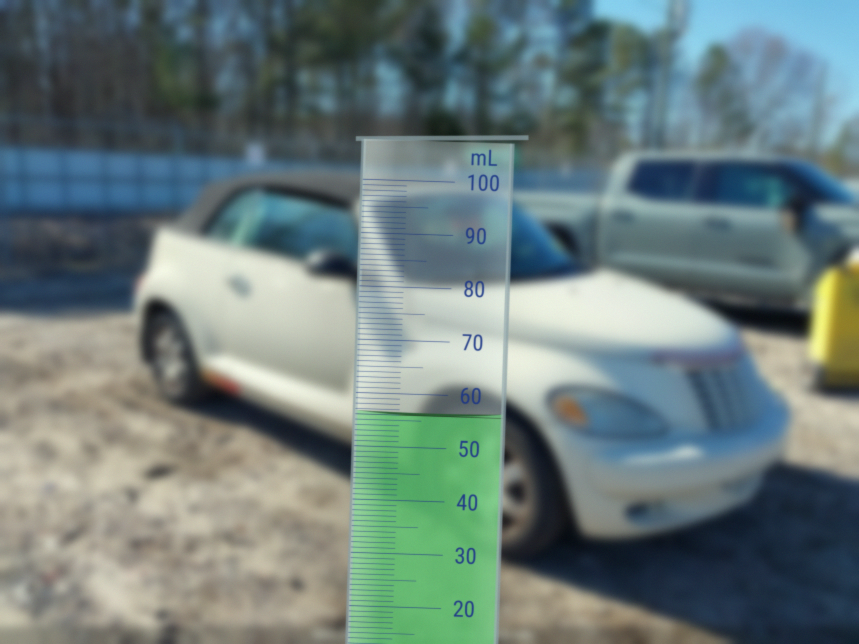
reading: mL 56
